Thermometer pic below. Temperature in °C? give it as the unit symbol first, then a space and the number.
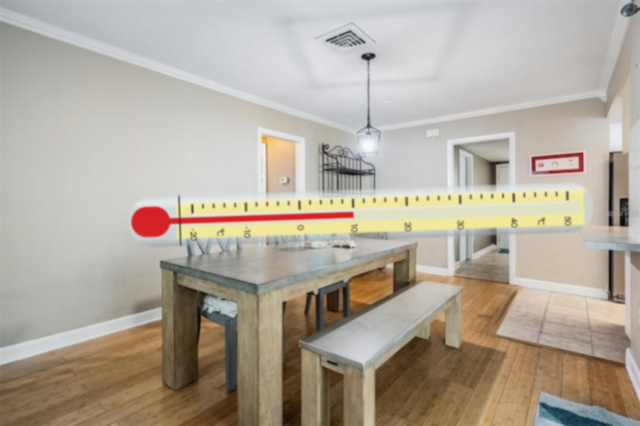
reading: °C 10
